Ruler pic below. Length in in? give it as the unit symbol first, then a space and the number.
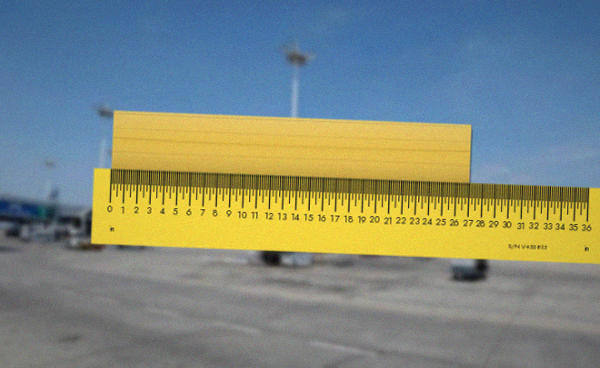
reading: in 27
